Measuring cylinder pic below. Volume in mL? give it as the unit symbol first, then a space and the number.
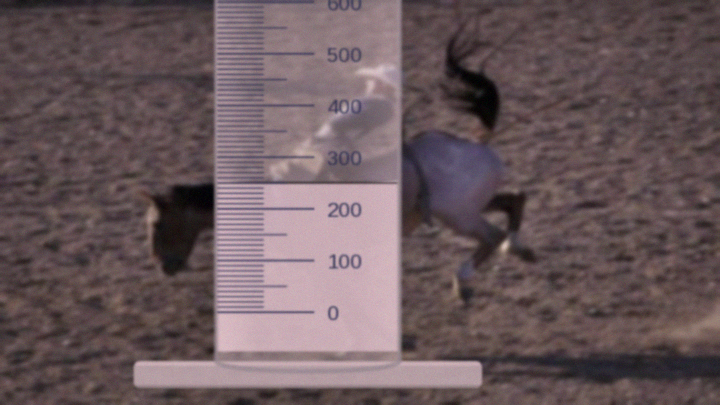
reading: mL 250
